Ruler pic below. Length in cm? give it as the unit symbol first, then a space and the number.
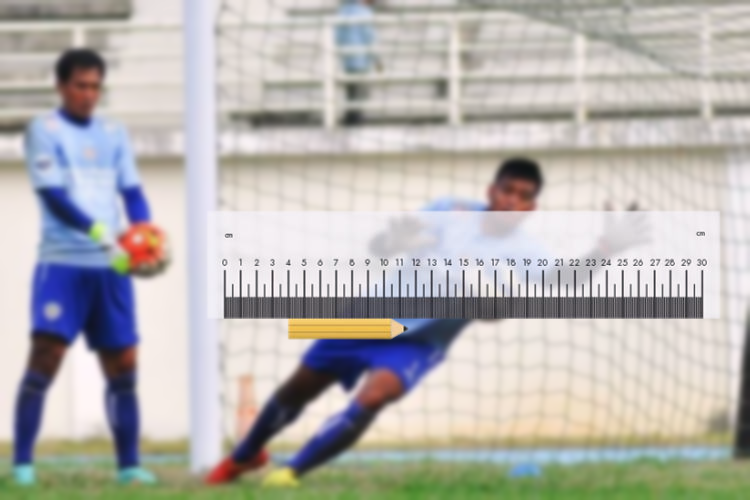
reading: cm 7.5
